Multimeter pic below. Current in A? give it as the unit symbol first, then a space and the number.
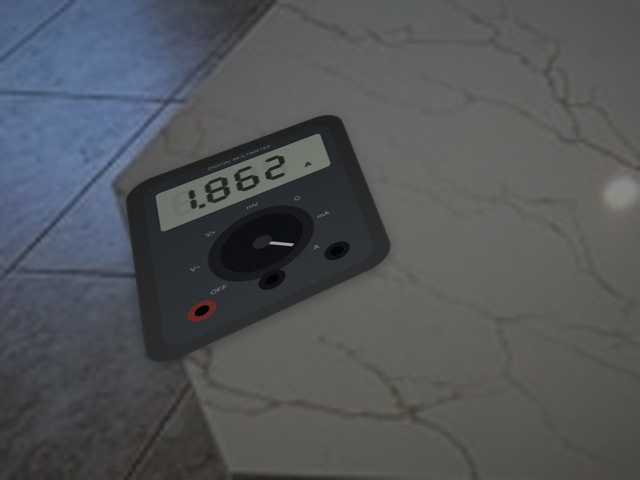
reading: A 1.862
